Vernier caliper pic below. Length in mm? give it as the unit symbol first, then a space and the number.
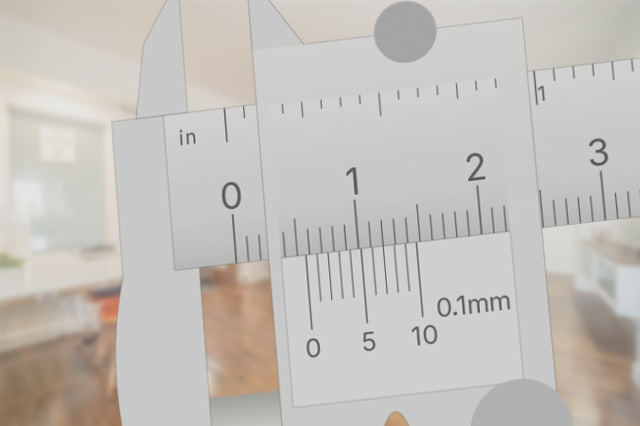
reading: mm 5.7
